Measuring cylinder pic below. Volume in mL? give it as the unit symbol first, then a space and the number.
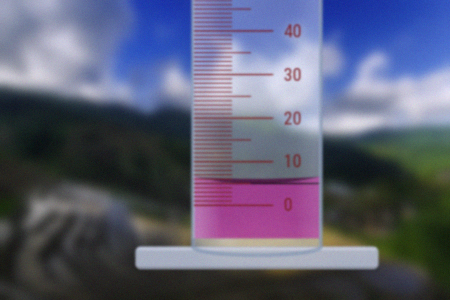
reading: mL 5
